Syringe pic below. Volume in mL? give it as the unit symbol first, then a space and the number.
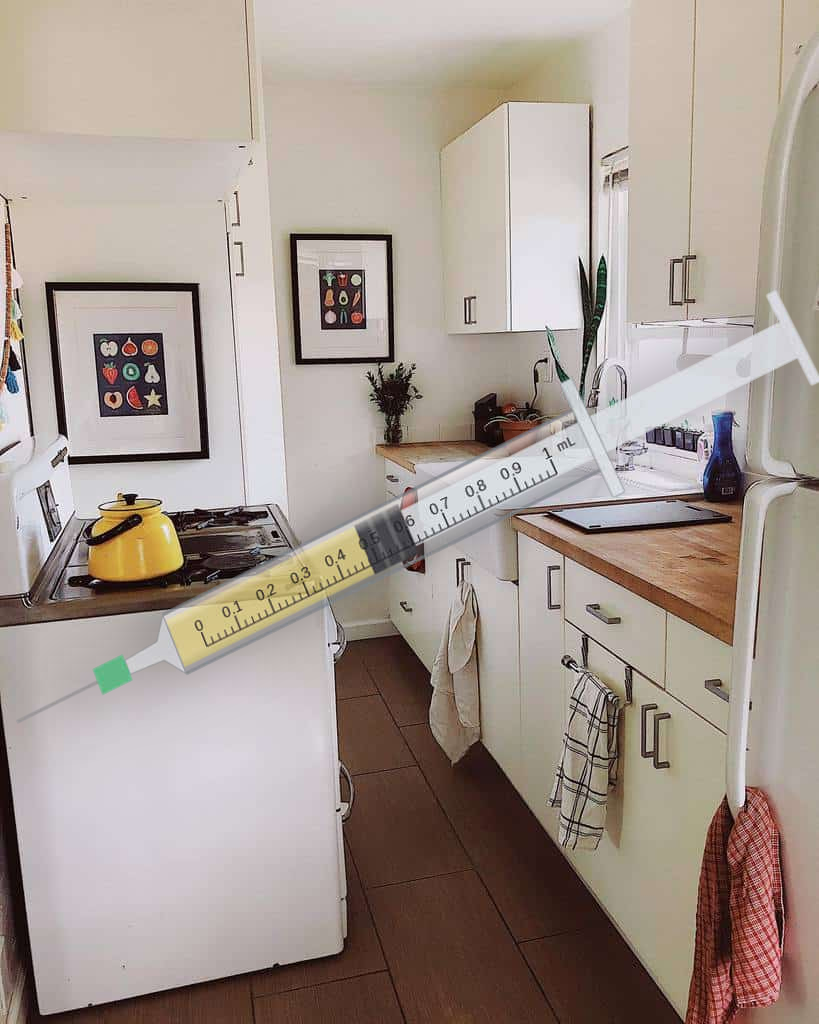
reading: mL 0.48
